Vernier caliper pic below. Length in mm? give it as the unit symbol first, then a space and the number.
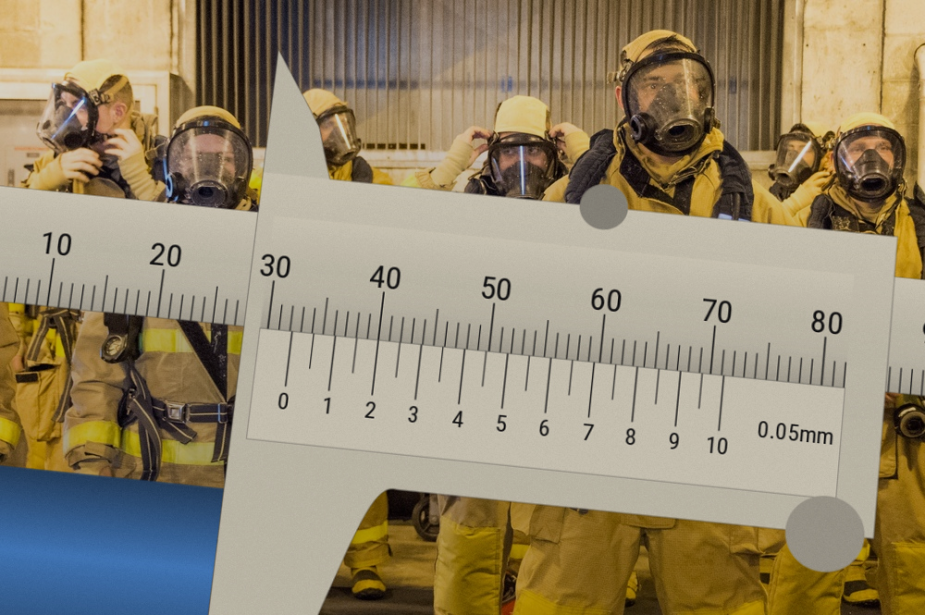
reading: mm 32.2
